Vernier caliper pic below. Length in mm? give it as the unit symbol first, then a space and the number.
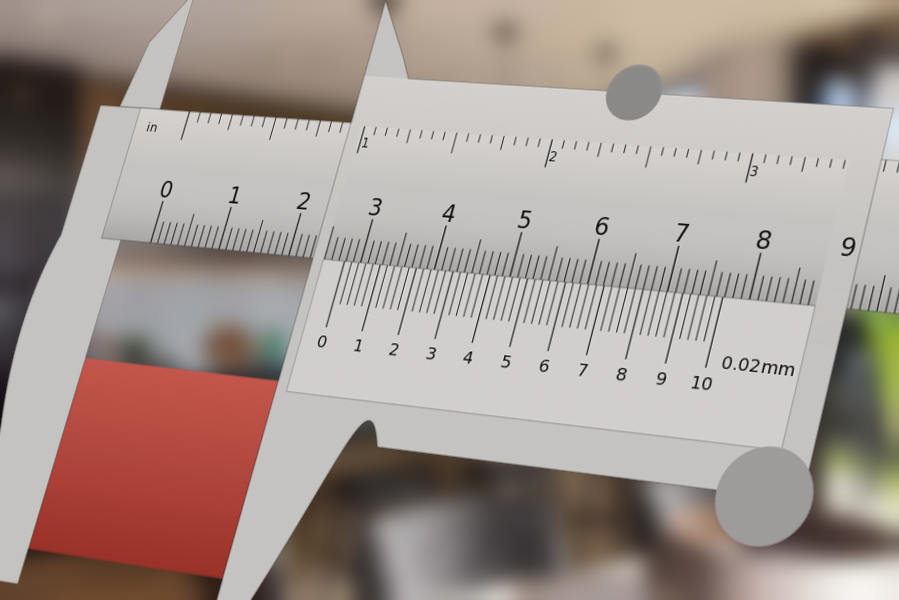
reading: mm 27.8
